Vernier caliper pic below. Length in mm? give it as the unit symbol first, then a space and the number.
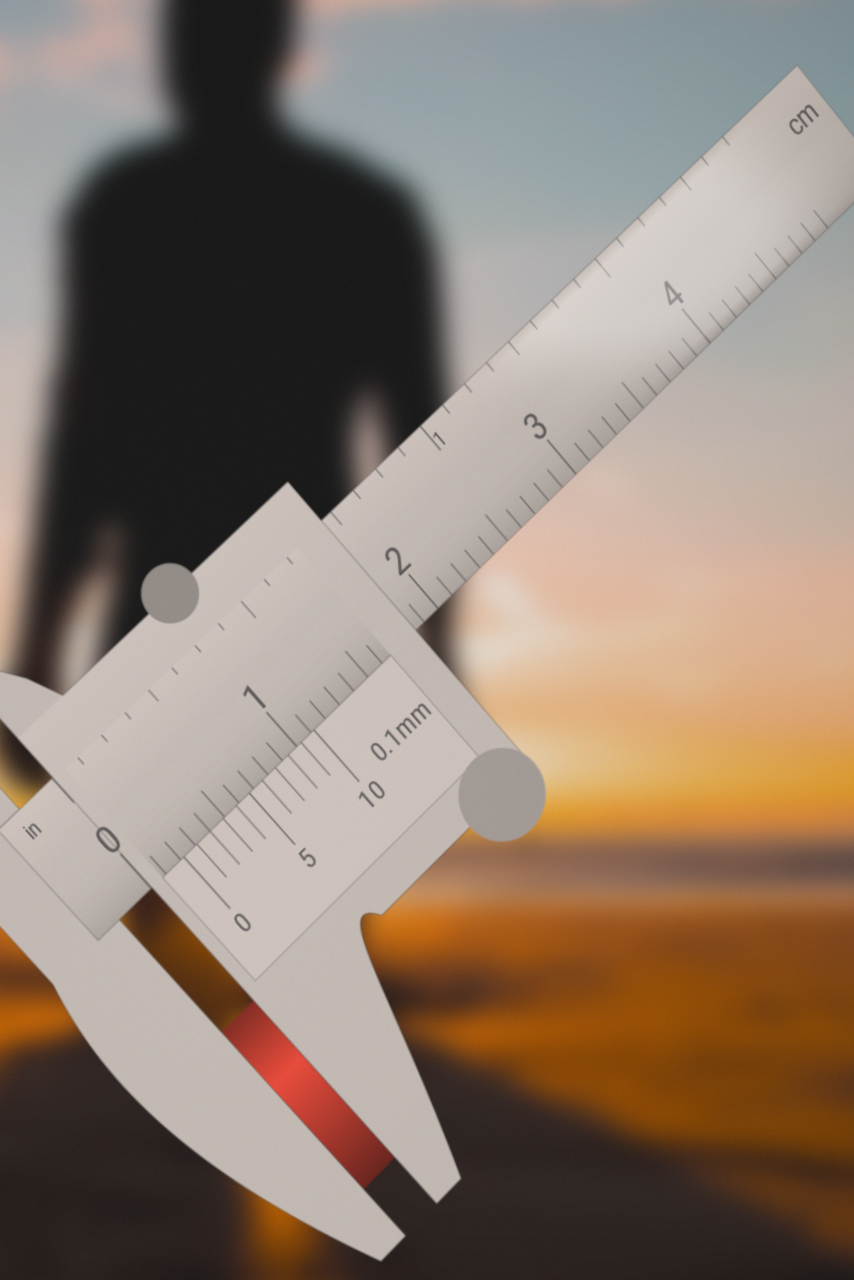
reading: mm 2.2
